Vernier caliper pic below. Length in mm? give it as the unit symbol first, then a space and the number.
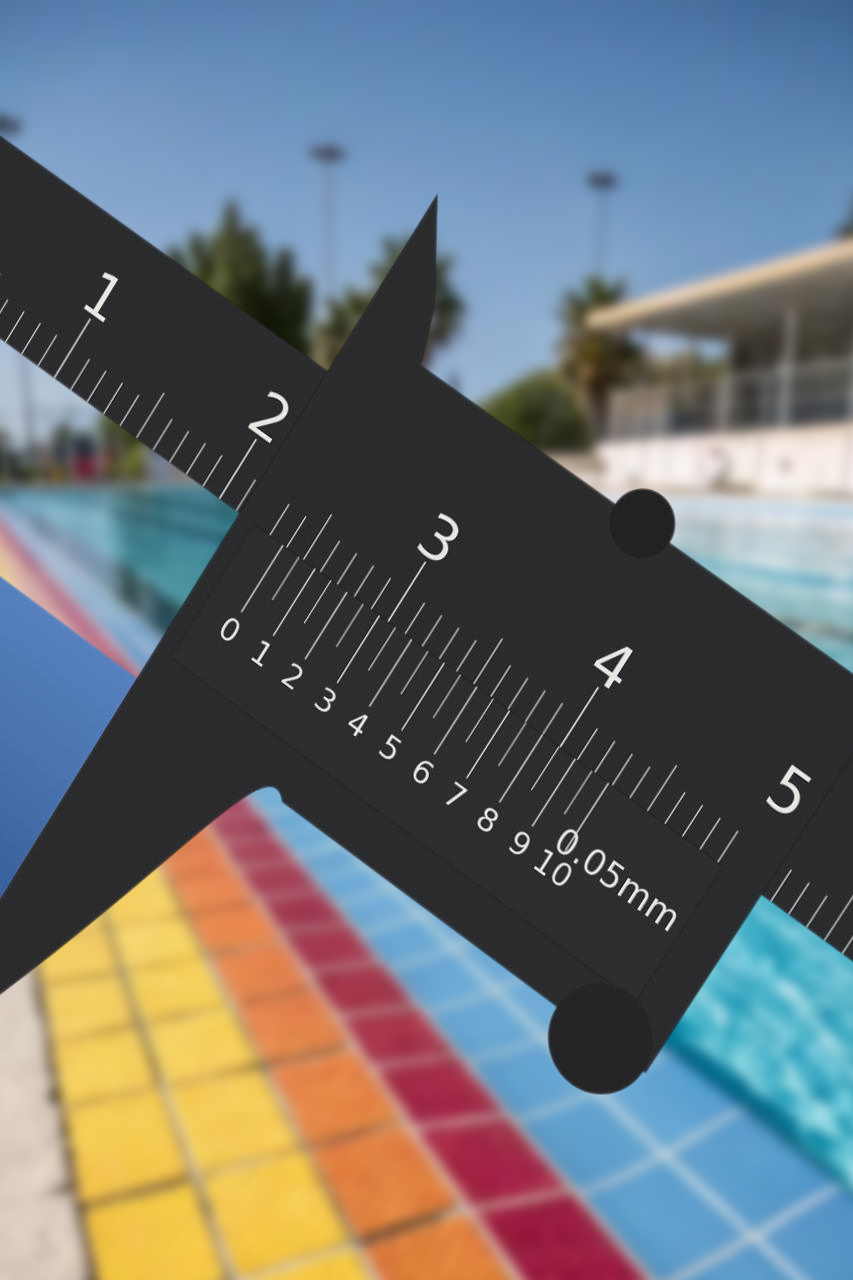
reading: mm 23.8
